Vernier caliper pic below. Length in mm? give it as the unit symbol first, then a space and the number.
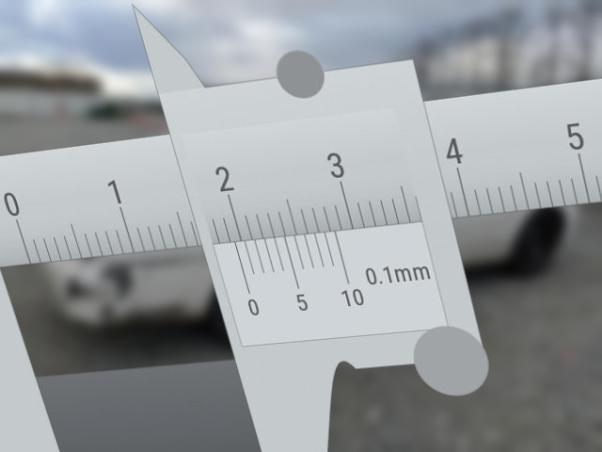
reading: mm 19.4
